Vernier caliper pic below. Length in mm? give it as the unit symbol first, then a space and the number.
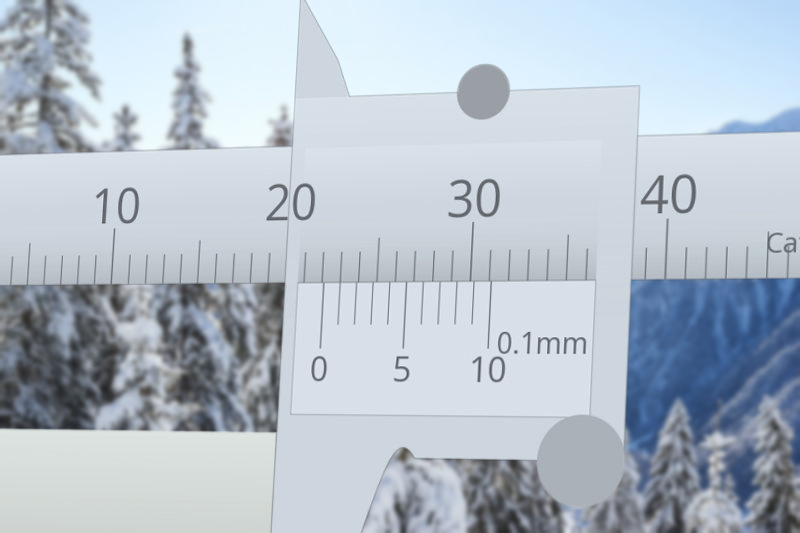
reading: mm 22.1
